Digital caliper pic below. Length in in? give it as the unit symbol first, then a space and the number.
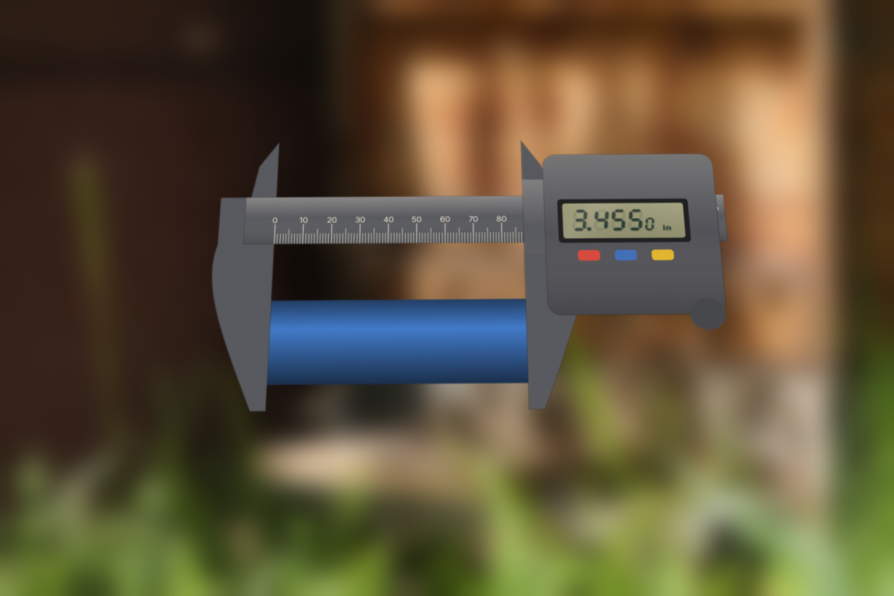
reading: in 3.4550
